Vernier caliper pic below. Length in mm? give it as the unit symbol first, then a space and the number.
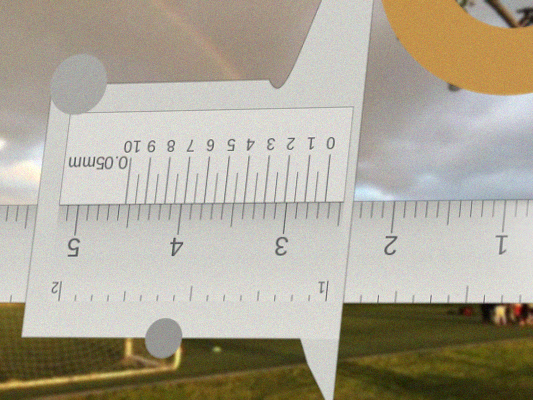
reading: mm 26.4
